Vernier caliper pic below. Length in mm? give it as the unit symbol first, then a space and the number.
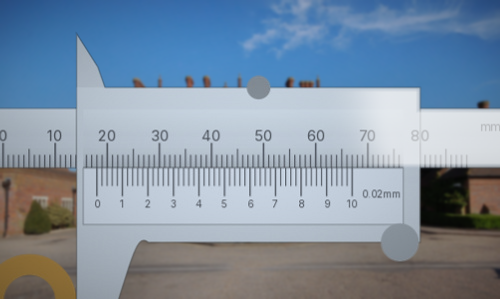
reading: mm 18.0
